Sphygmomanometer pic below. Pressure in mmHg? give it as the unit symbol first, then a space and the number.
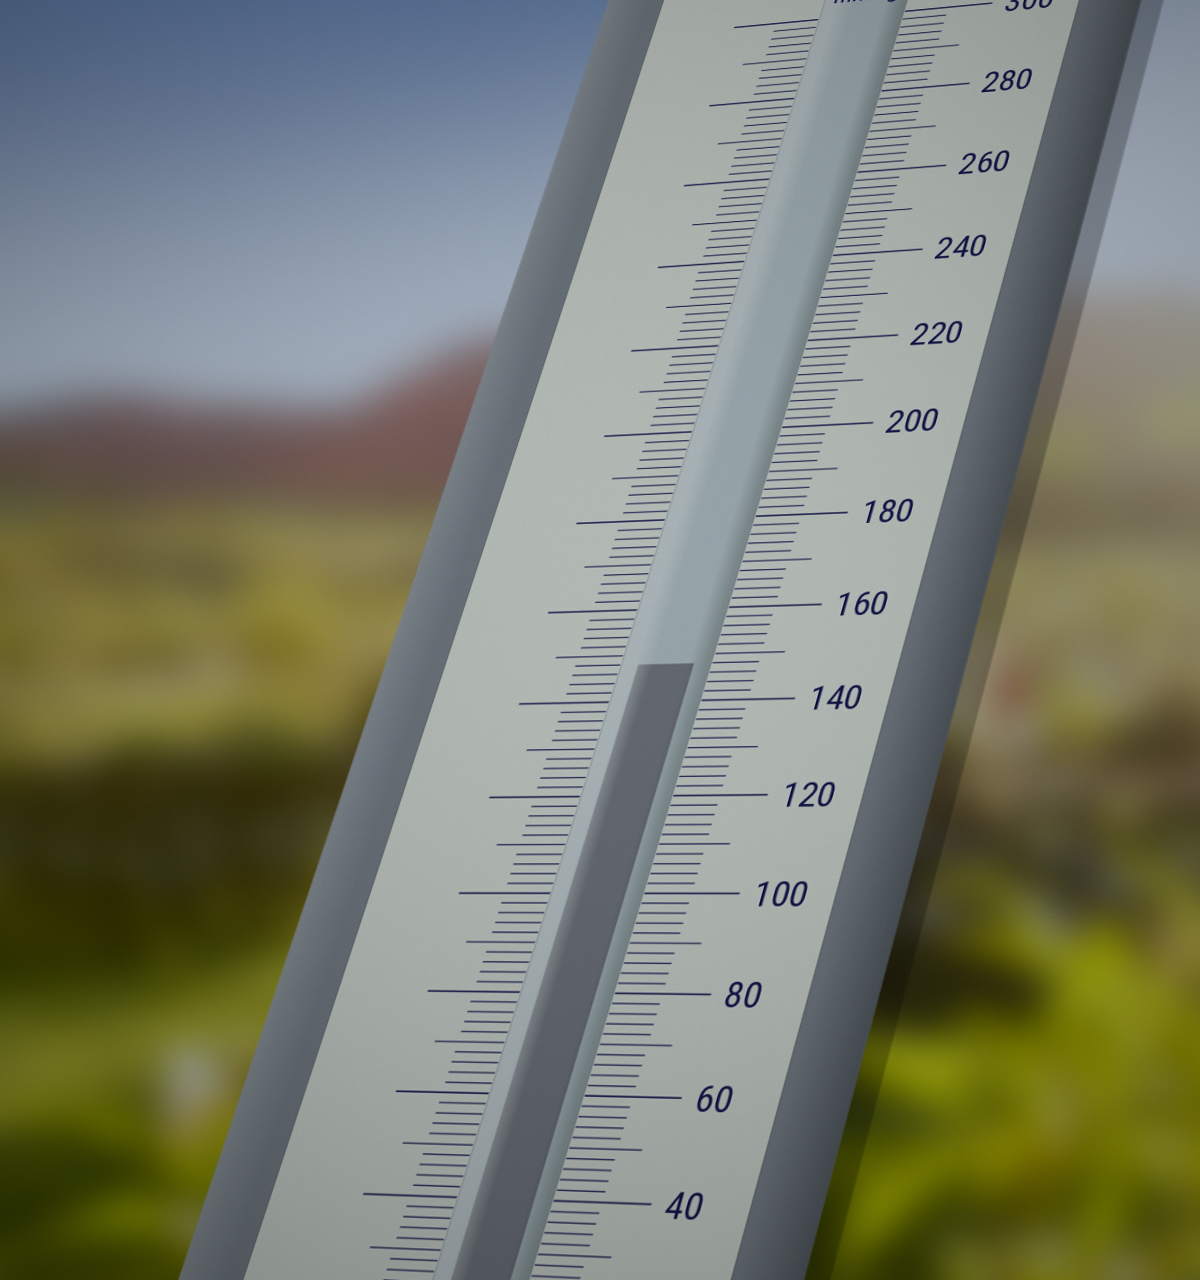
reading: mmHg 148
